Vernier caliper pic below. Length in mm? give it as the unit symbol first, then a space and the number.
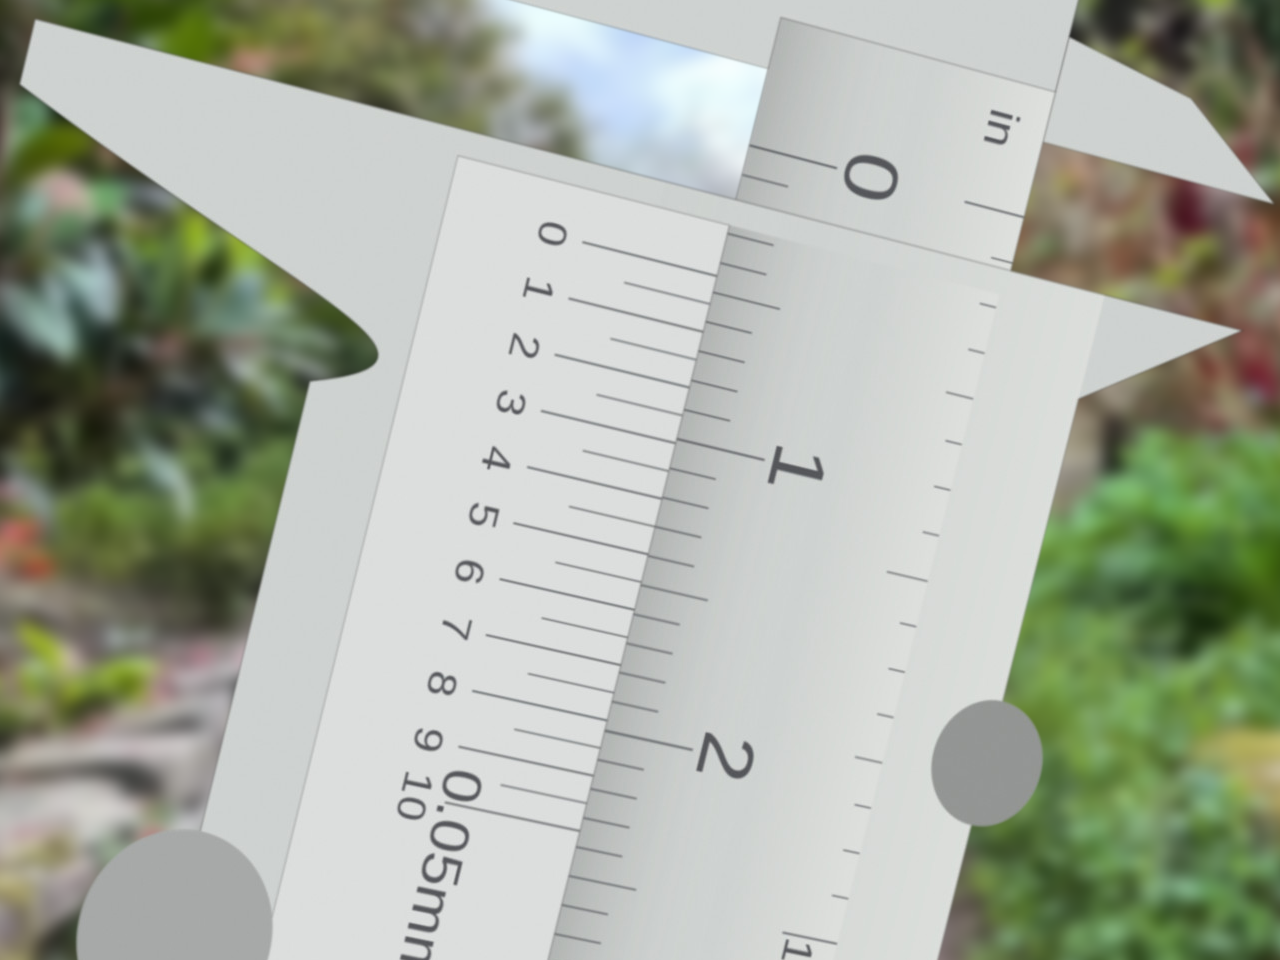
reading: mm 4.45
